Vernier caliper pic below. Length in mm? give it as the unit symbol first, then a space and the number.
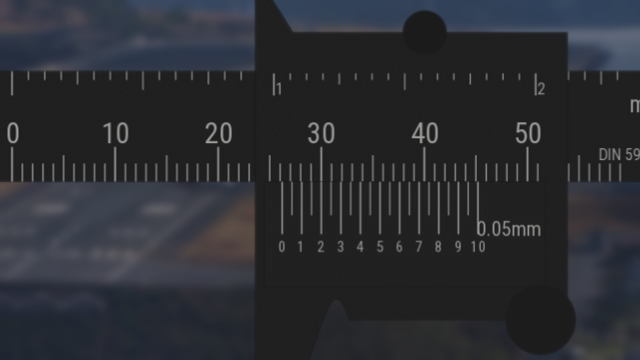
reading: mm 26.2
